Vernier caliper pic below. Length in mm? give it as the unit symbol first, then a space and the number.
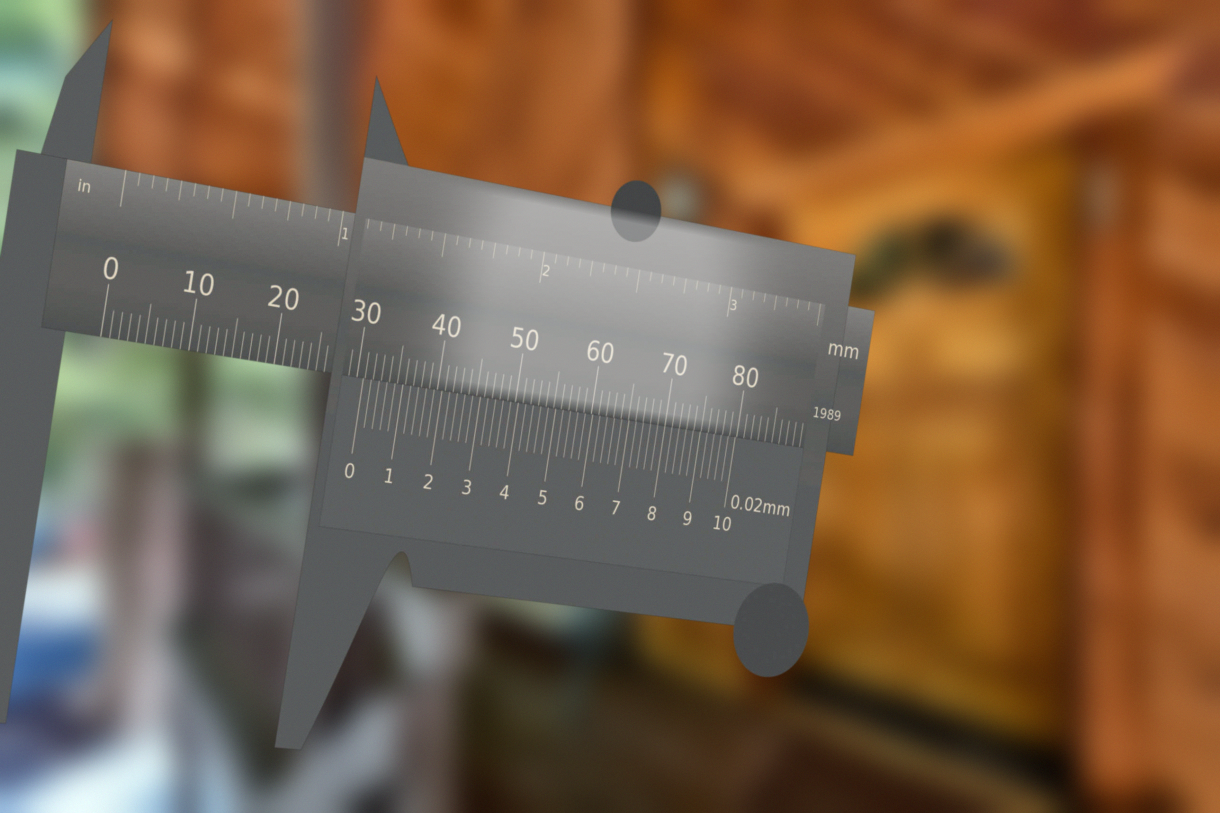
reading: mm 30.8
